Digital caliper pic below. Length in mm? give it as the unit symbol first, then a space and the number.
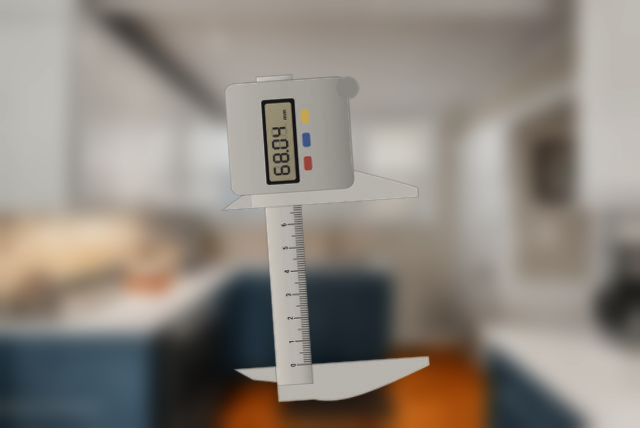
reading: mm 68.04
